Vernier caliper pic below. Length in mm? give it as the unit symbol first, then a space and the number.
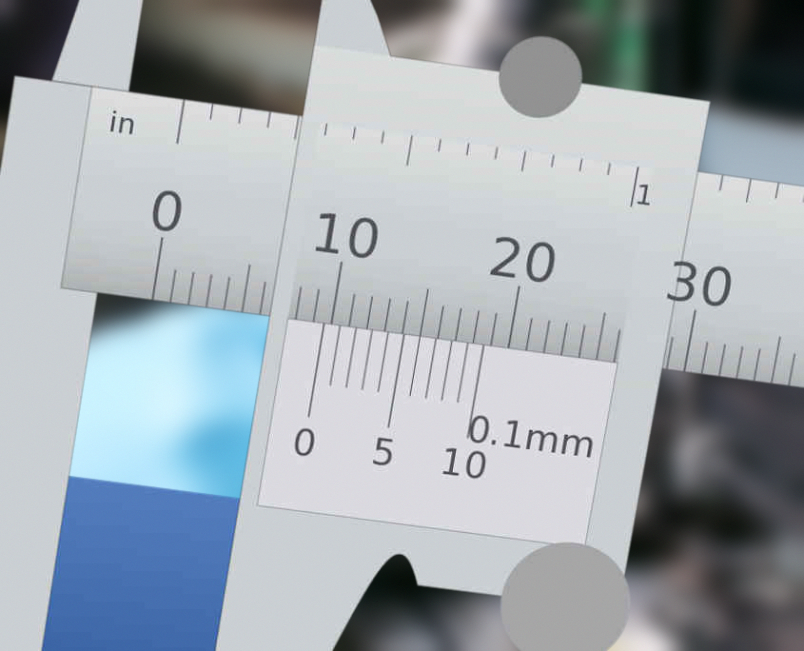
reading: mm 9.6
